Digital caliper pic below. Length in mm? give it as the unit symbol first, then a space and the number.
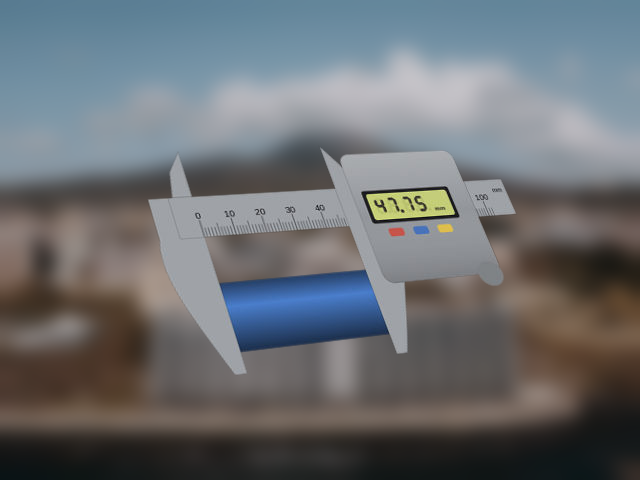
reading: mm 47.75
